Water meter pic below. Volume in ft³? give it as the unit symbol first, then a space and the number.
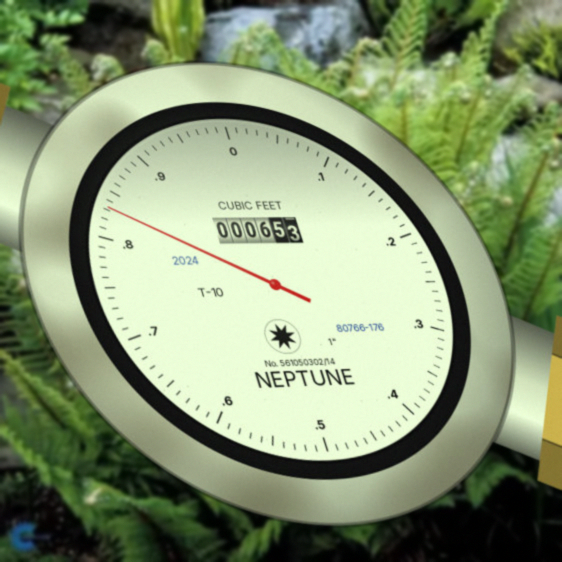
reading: ft³ 652.83
